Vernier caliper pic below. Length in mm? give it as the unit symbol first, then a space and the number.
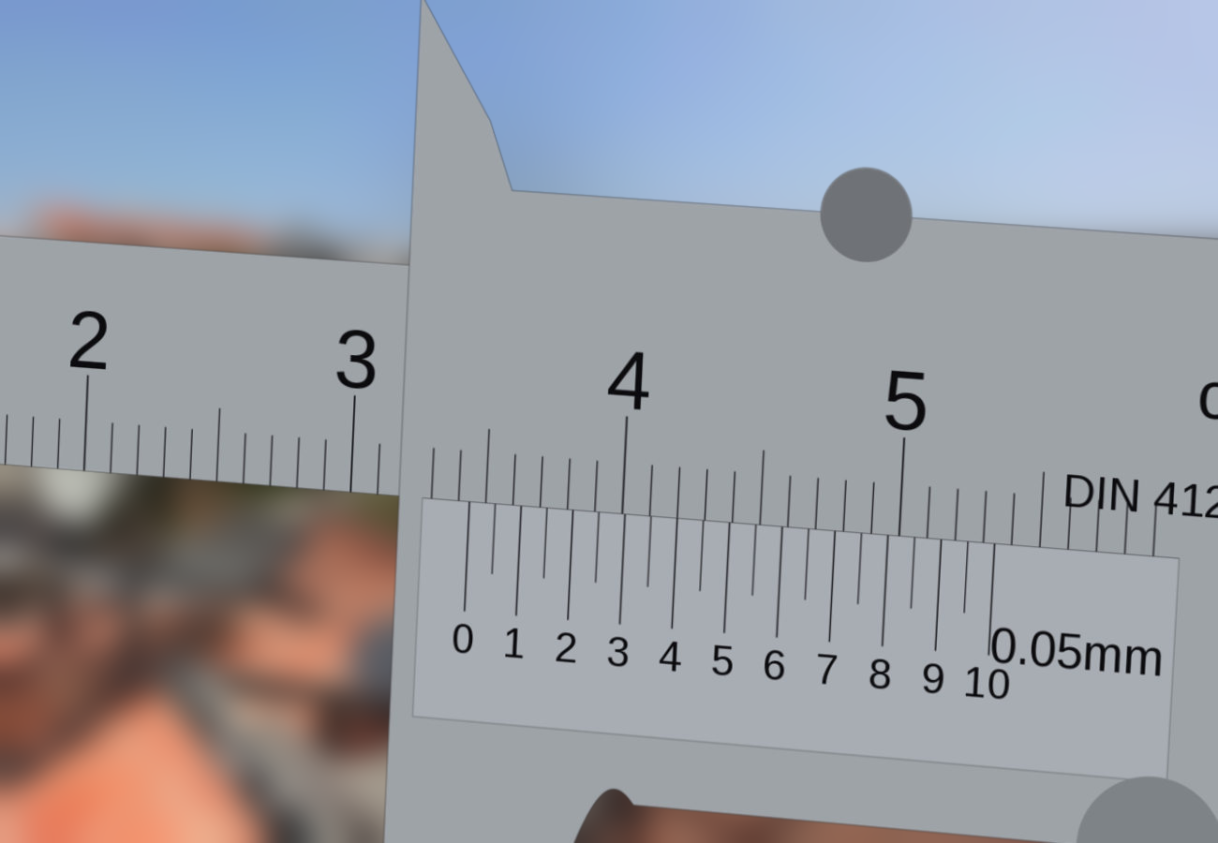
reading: mm 34.40
